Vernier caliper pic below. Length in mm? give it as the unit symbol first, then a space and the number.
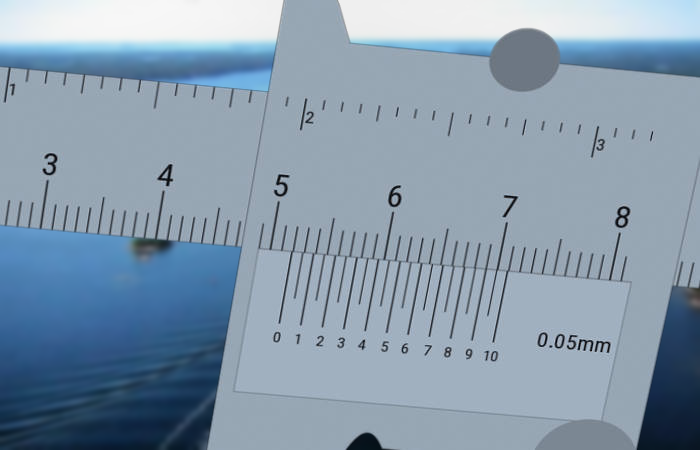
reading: mm 51.9
